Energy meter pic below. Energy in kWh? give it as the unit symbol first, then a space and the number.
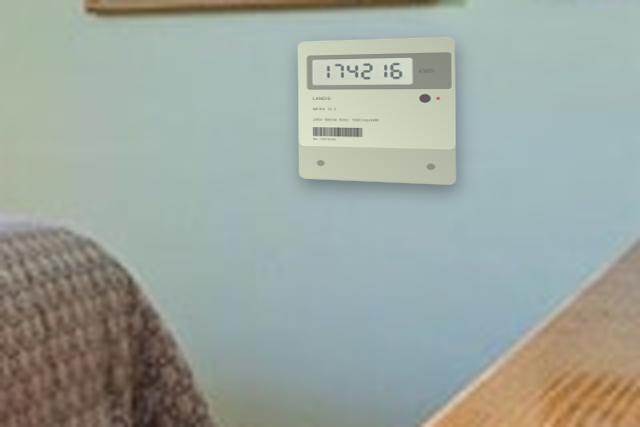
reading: kWh 174216
